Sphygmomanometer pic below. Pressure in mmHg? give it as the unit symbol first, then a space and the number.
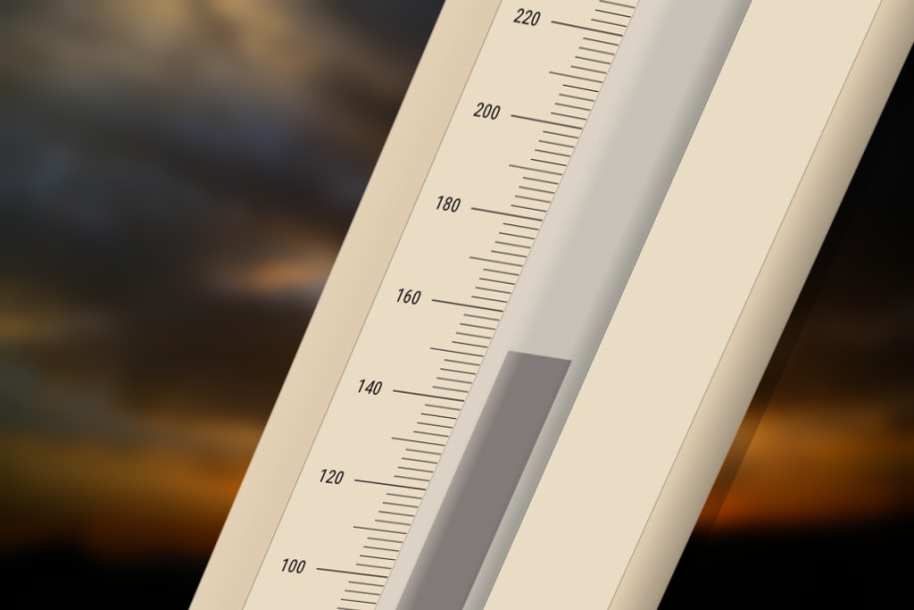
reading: mmHg 152
